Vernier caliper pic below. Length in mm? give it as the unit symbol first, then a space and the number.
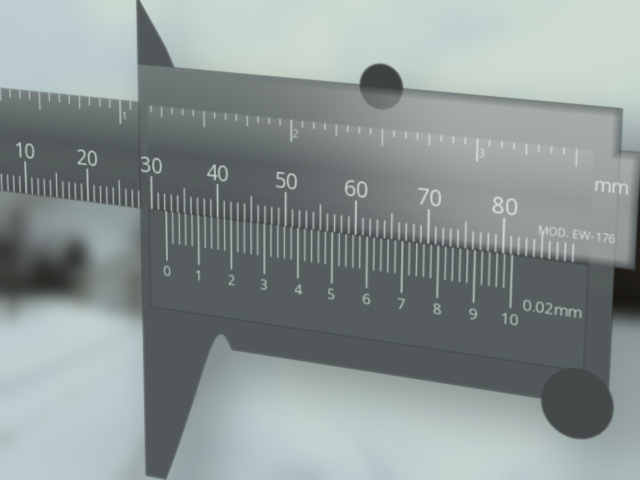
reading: mm 32.2
